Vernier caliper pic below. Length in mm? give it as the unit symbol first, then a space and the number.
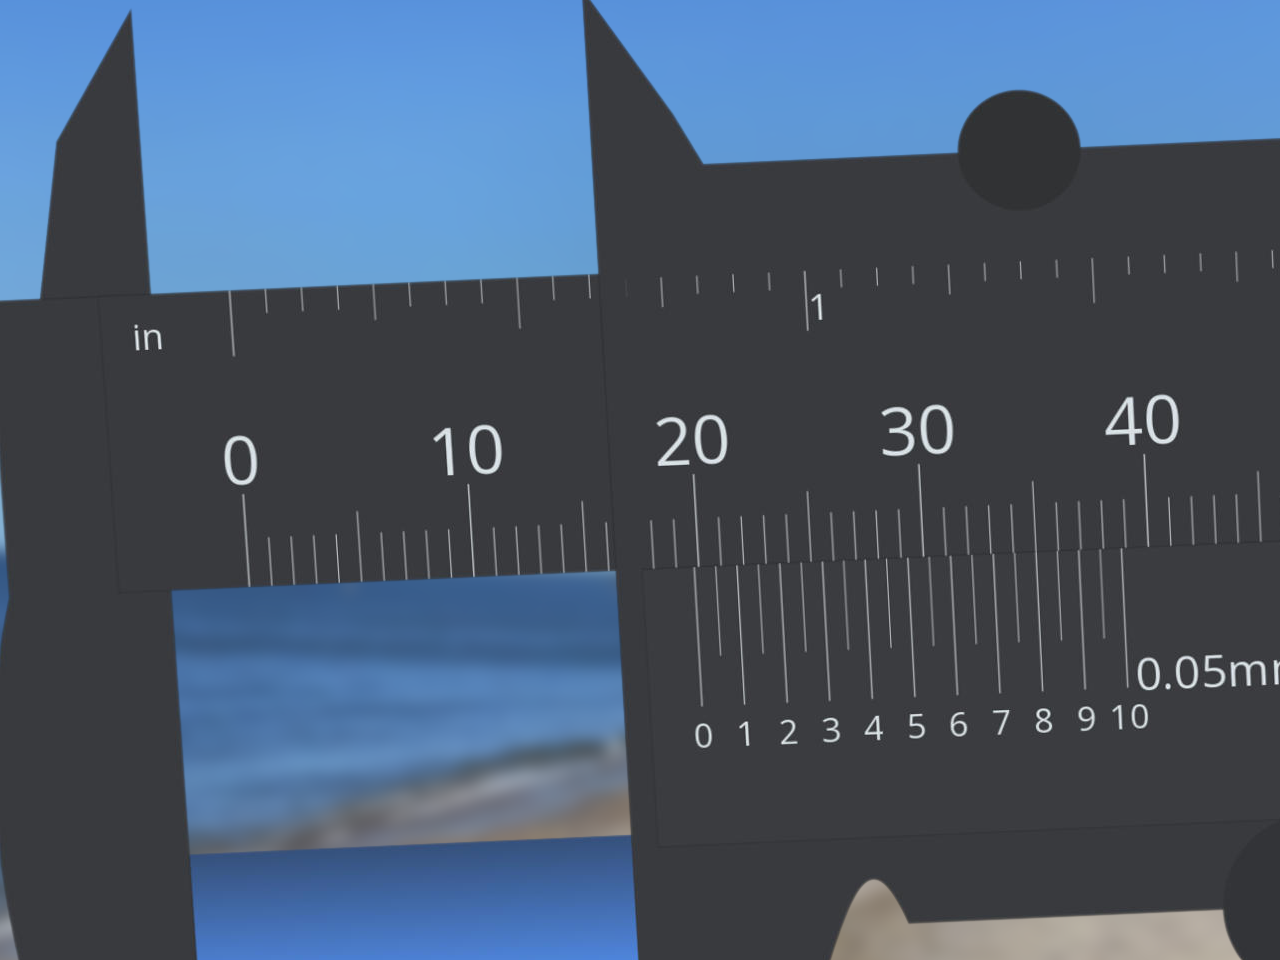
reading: mm 19.8
